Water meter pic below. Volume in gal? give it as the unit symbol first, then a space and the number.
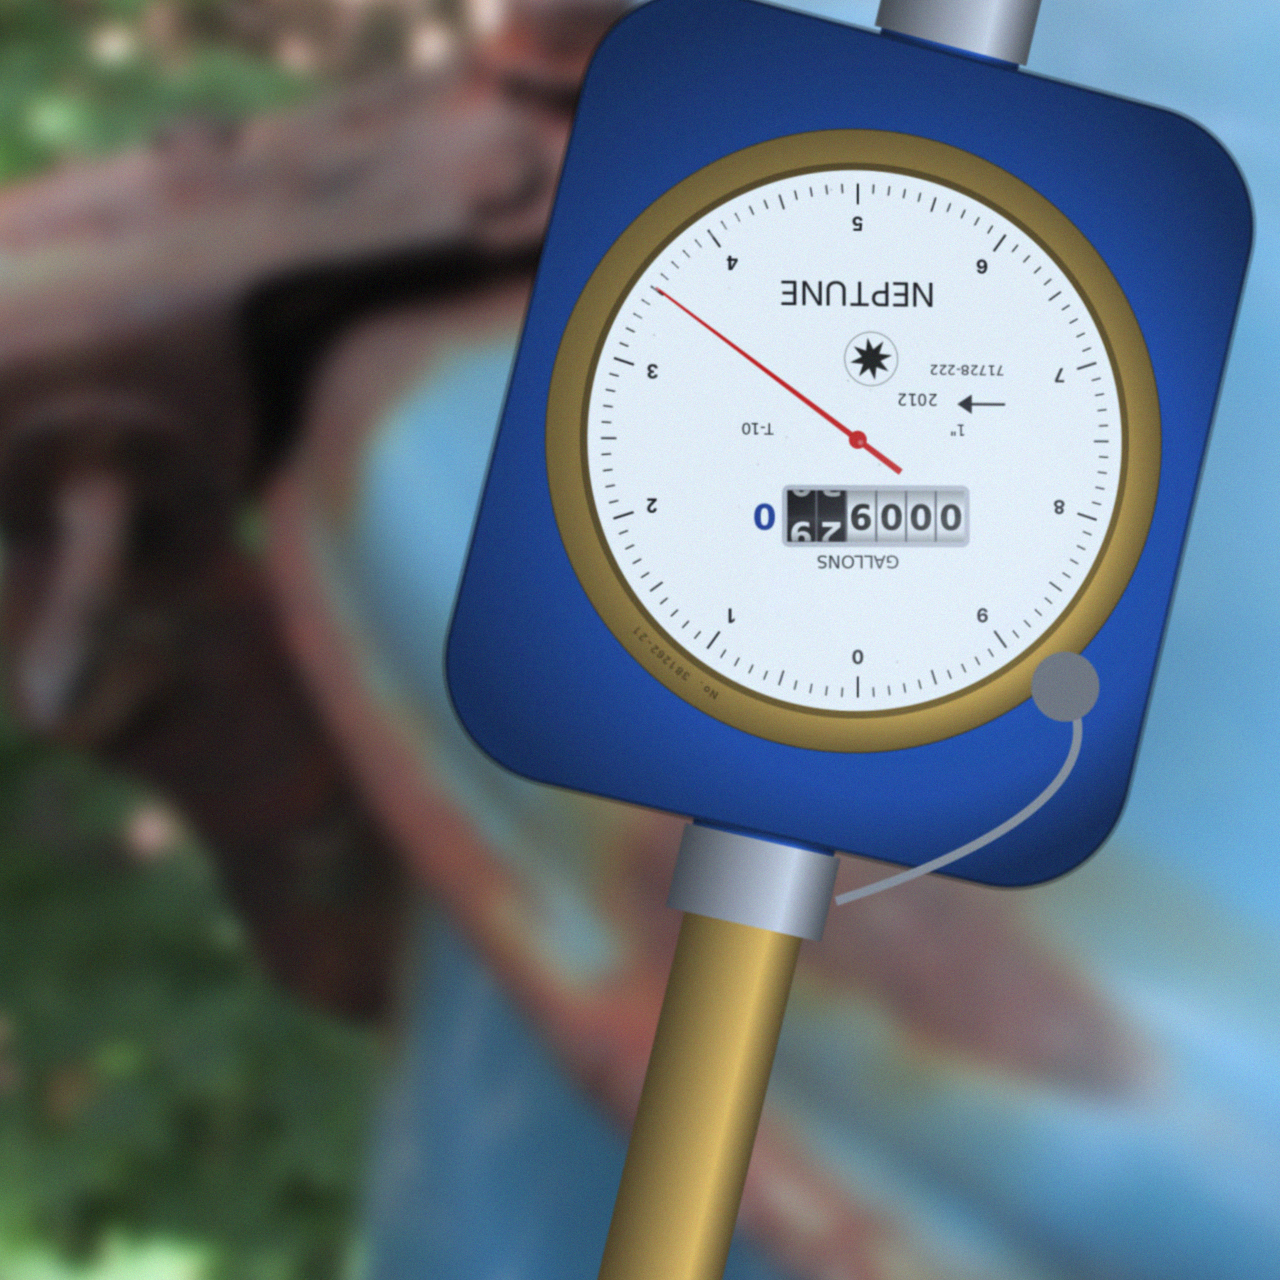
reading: gal 9293.5
